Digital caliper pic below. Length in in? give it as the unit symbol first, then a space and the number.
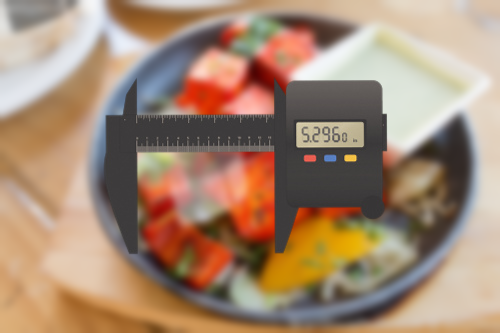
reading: in 5.2960
